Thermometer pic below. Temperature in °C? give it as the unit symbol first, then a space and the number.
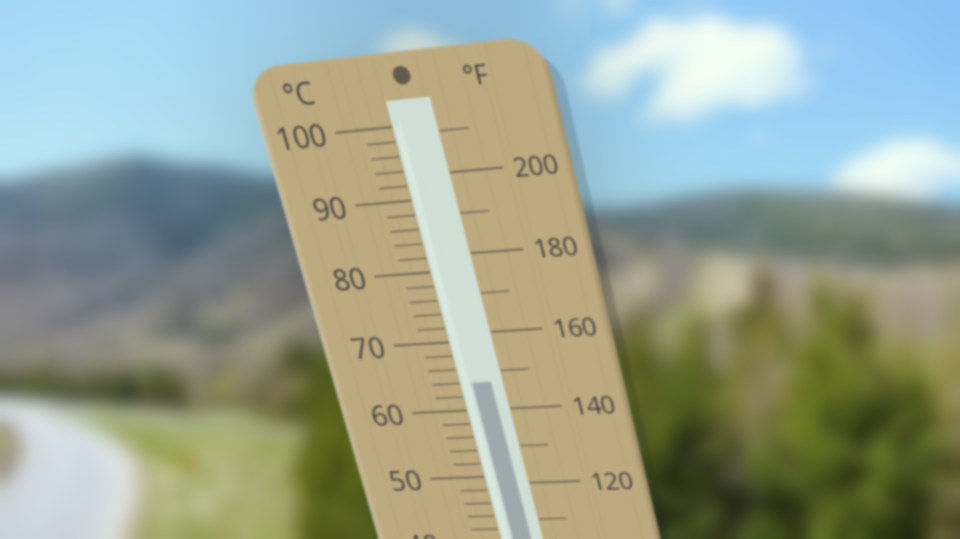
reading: °C 64
